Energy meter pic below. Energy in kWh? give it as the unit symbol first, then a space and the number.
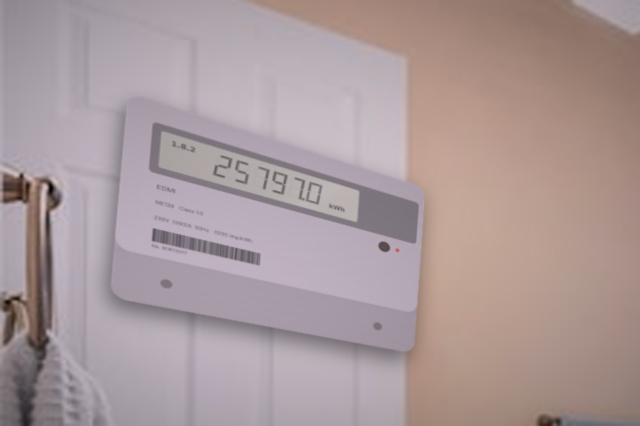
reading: kWh 25797.0
